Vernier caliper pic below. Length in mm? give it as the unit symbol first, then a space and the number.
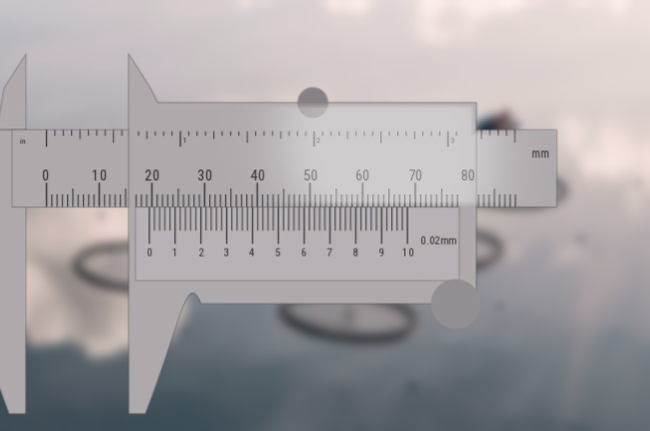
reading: mm 19.5
